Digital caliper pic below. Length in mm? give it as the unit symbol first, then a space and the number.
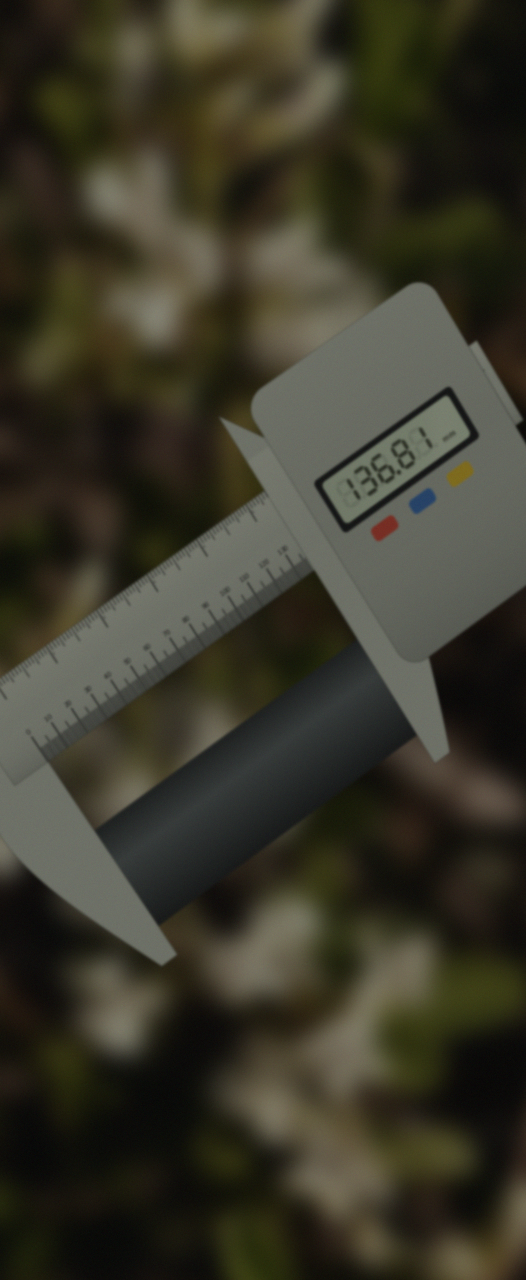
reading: mm 136.81
